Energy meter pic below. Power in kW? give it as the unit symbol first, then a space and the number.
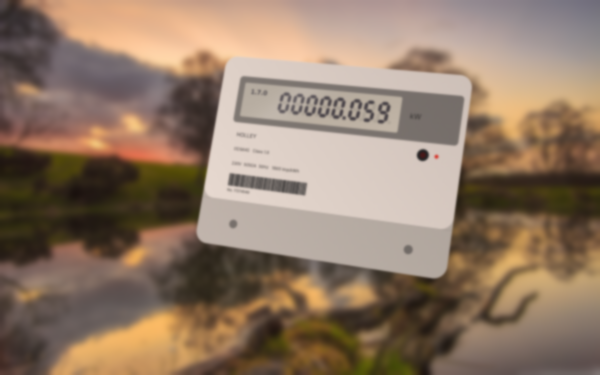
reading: kW 0.059
